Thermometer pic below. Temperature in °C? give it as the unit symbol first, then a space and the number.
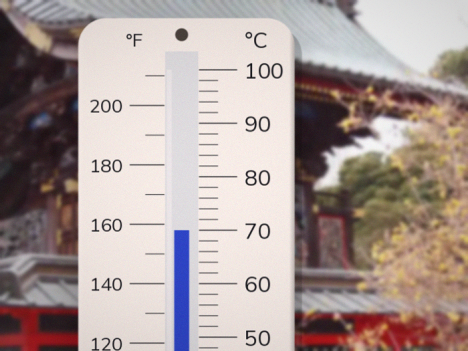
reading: °C 70
